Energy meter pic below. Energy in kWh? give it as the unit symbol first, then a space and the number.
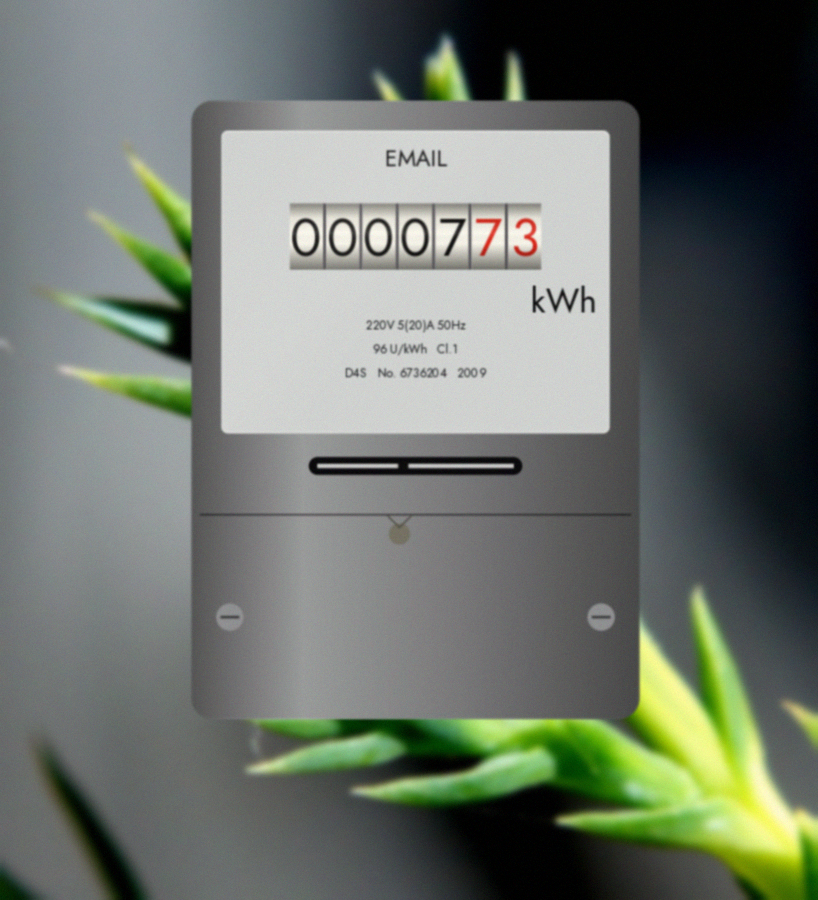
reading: kWh 7.73
